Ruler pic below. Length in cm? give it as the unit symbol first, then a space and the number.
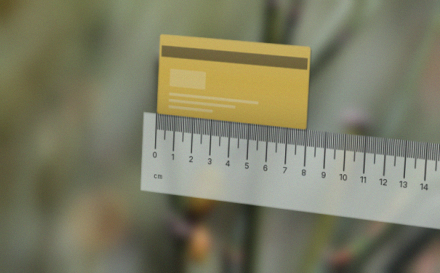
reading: cm 8
